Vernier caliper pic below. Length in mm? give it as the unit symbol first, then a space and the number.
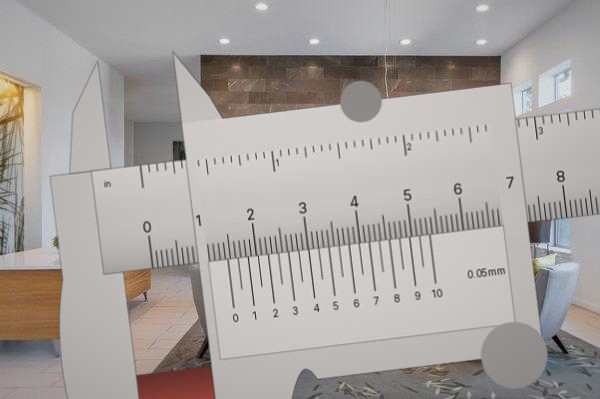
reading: mm 14.5
